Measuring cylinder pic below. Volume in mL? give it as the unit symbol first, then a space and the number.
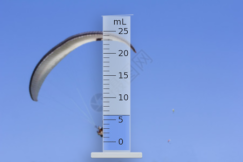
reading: mL 6
